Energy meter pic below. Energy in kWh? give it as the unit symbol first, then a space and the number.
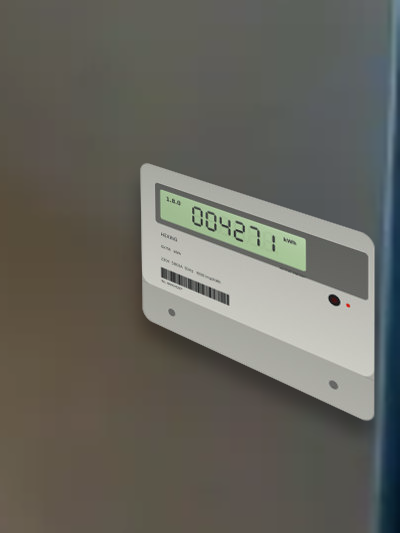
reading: kWh 4271
